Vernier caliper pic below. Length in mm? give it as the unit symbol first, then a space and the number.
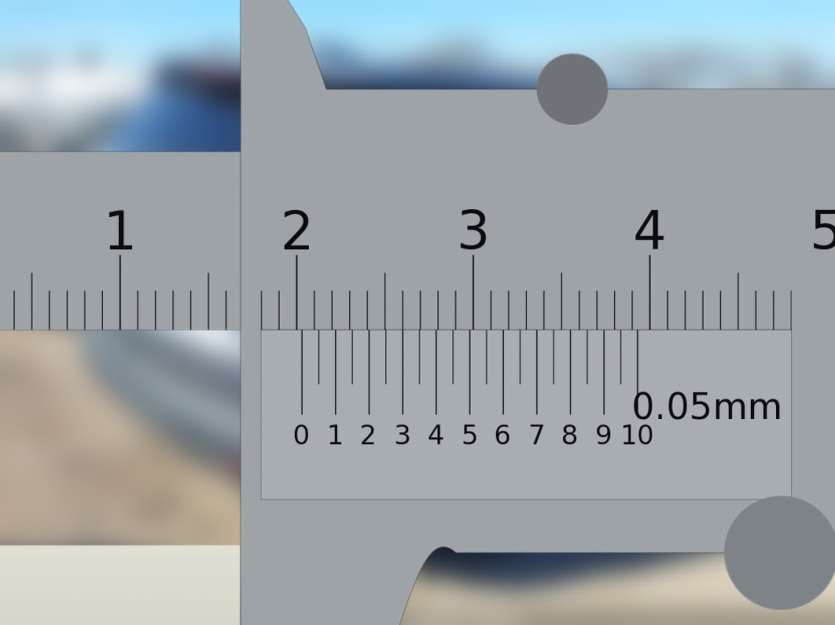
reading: mm 20.3
